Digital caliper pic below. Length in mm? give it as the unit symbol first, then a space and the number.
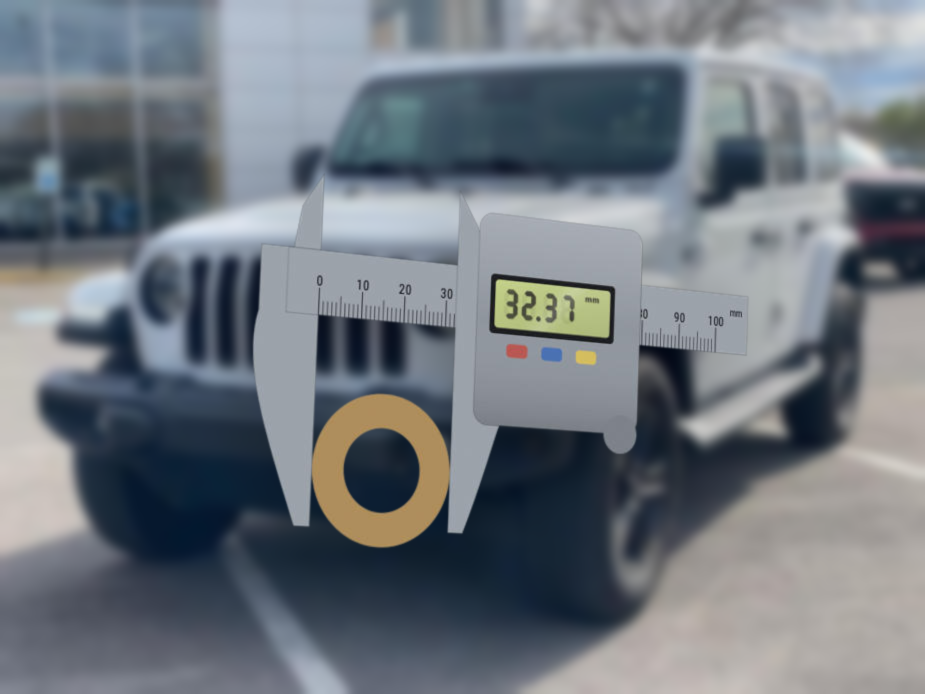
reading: mm 32.37
